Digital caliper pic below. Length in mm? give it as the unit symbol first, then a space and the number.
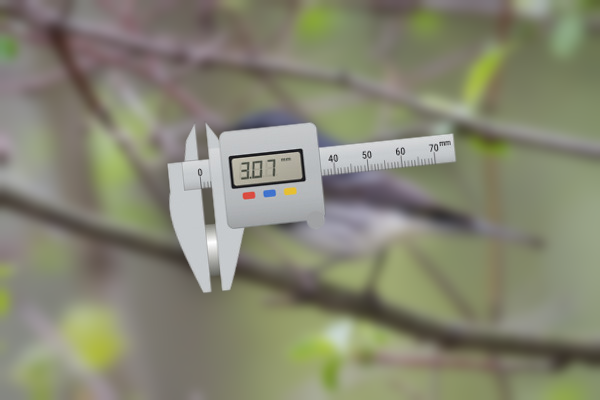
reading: mm 3.07
